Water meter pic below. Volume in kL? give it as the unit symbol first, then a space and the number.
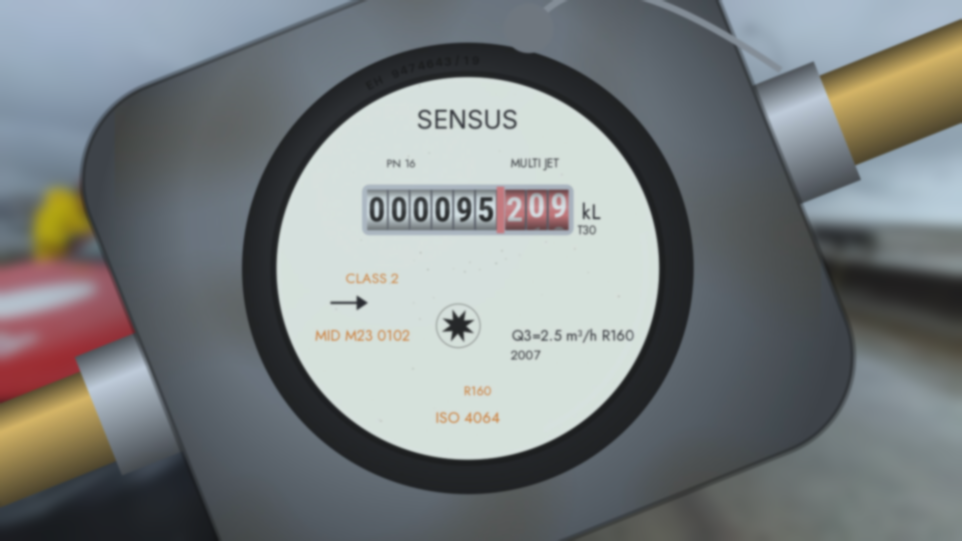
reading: kL 95.209
